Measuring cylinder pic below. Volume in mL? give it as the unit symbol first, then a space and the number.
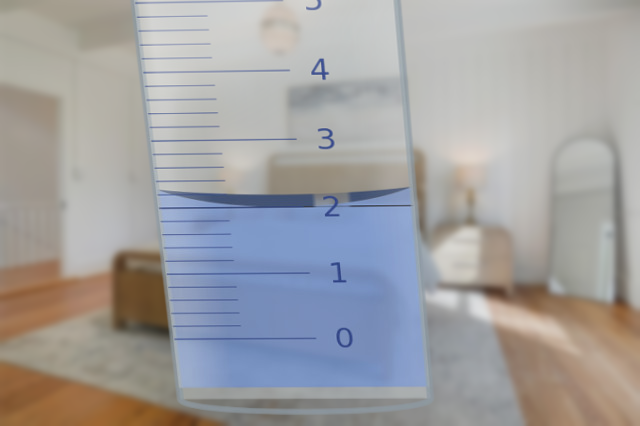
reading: mL 2
